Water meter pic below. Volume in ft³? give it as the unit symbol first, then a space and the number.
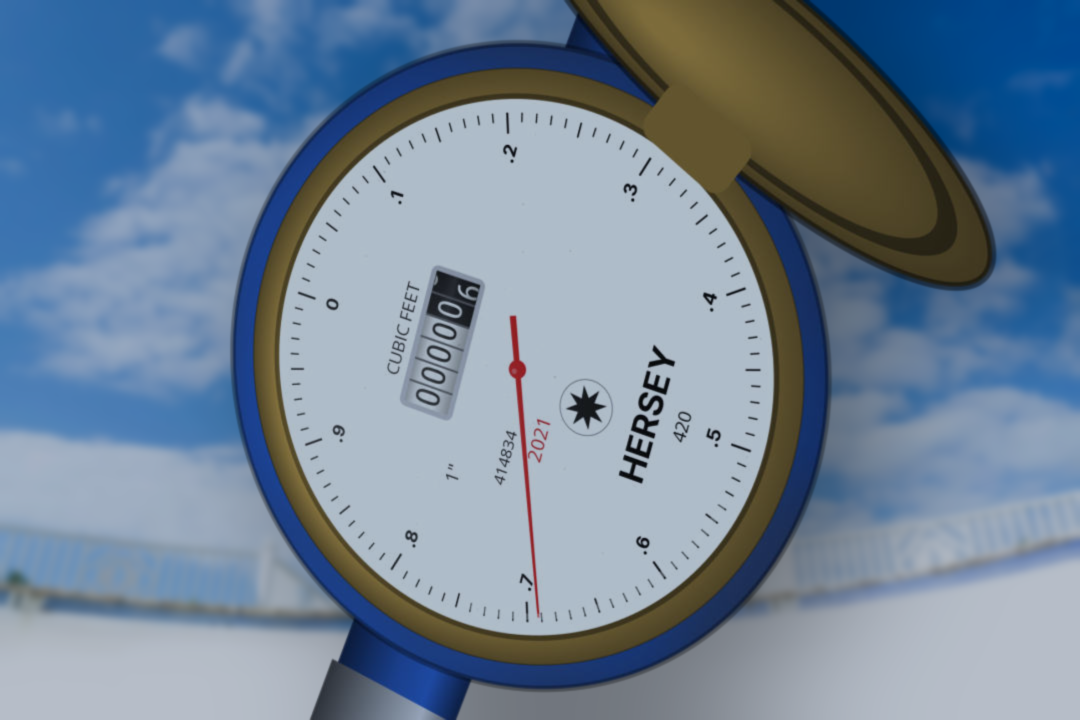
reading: ft³ 5.69
